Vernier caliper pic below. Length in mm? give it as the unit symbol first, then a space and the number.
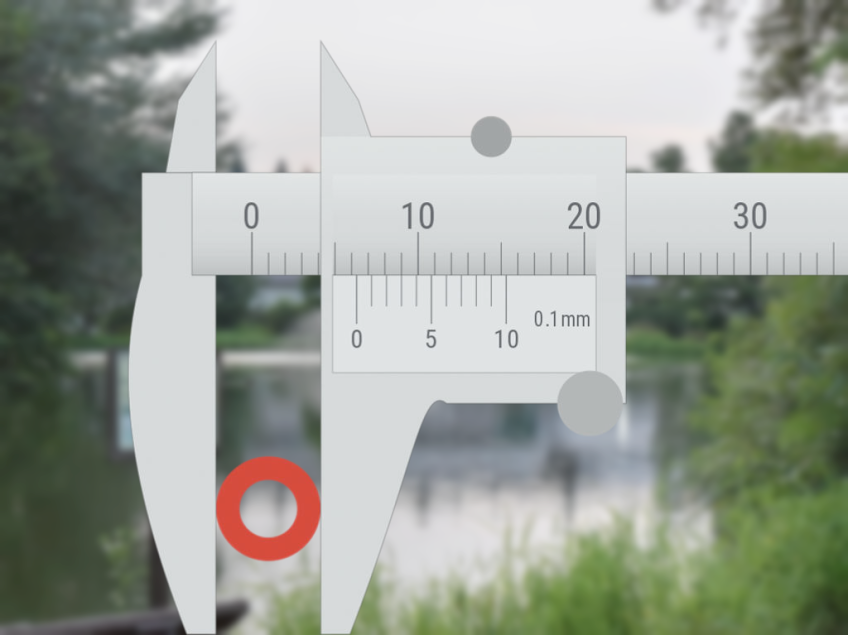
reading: mm 6.3
